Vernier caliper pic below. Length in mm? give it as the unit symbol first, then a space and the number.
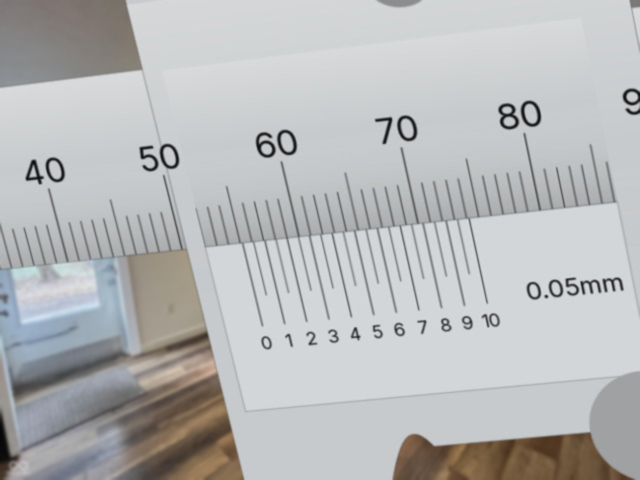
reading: mm 55.2
